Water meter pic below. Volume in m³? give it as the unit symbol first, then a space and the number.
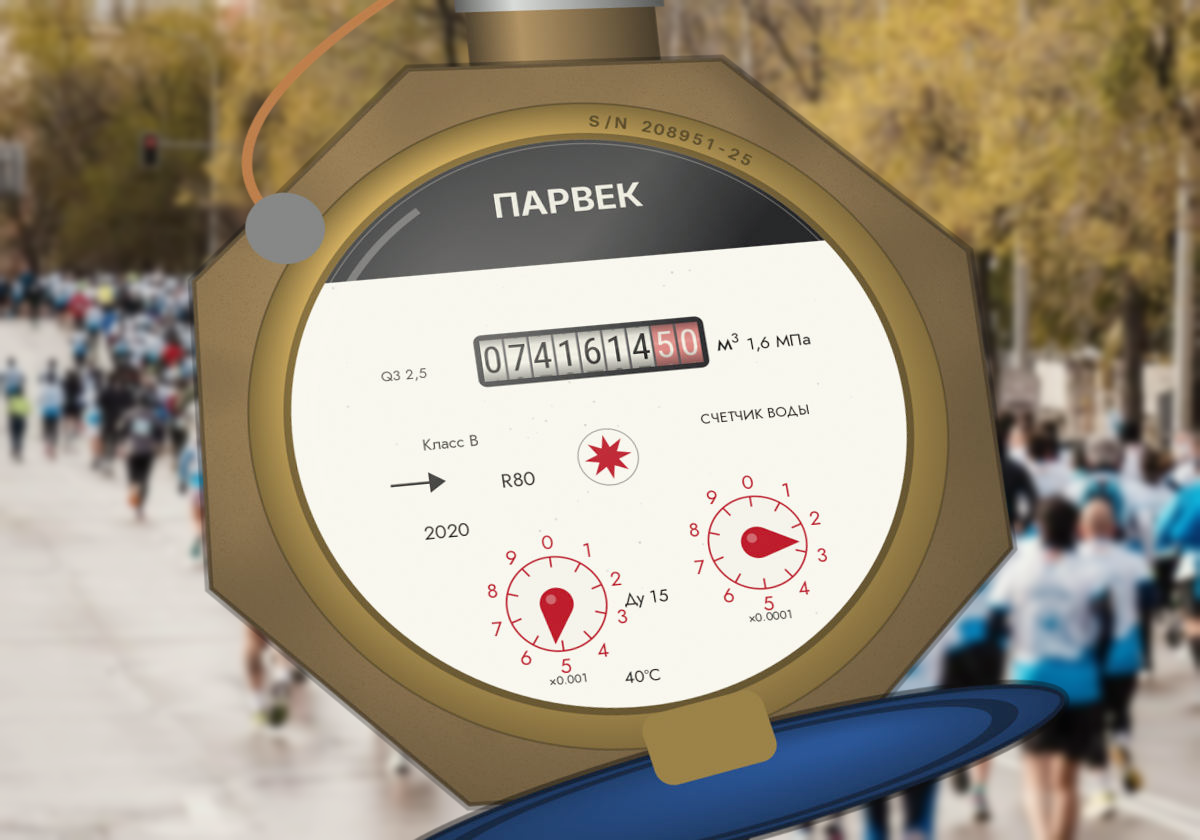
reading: m³ 741614.5052
